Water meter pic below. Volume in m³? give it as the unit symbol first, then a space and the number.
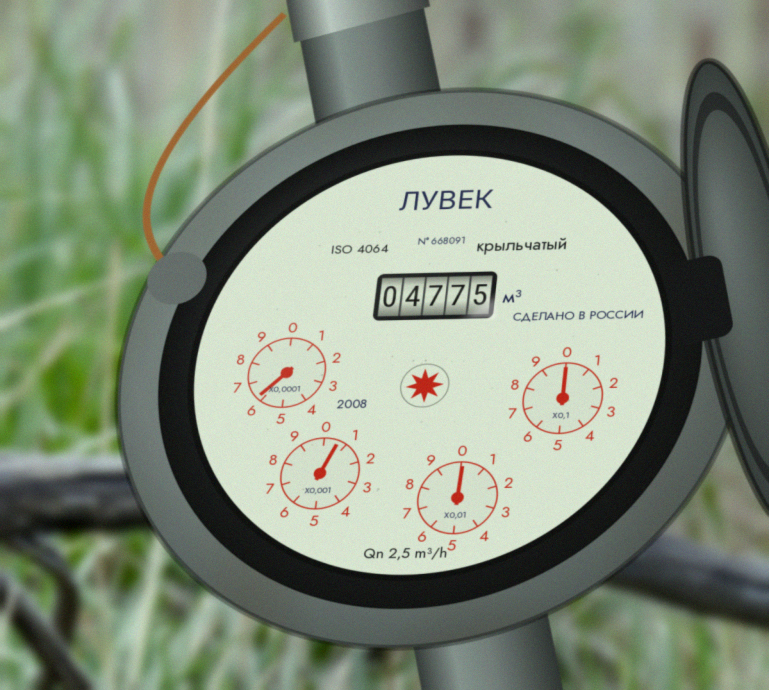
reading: m³ 4775.0006
